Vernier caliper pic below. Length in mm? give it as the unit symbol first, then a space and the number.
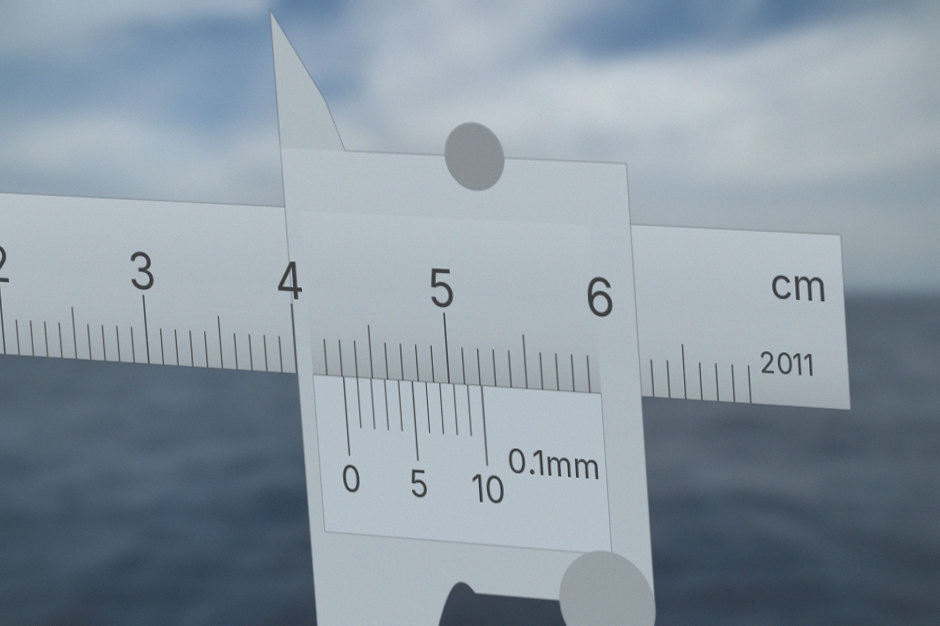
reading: mm 43.1
